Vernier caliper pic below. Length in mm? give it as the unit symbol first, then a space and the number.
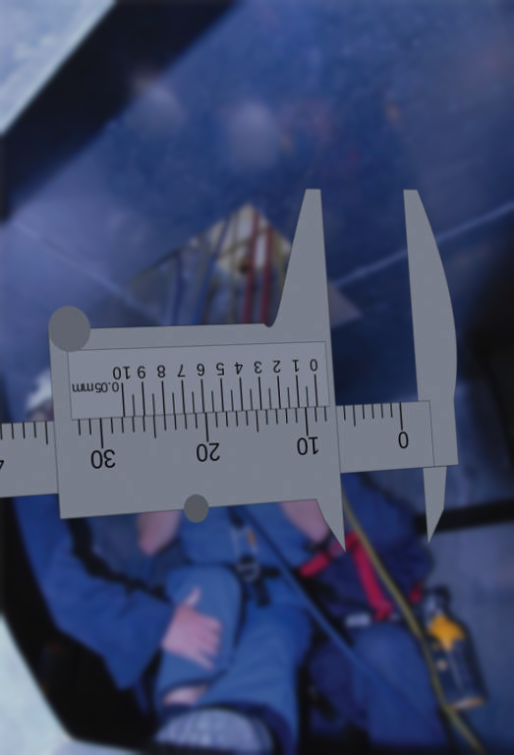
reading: mm 8.8
